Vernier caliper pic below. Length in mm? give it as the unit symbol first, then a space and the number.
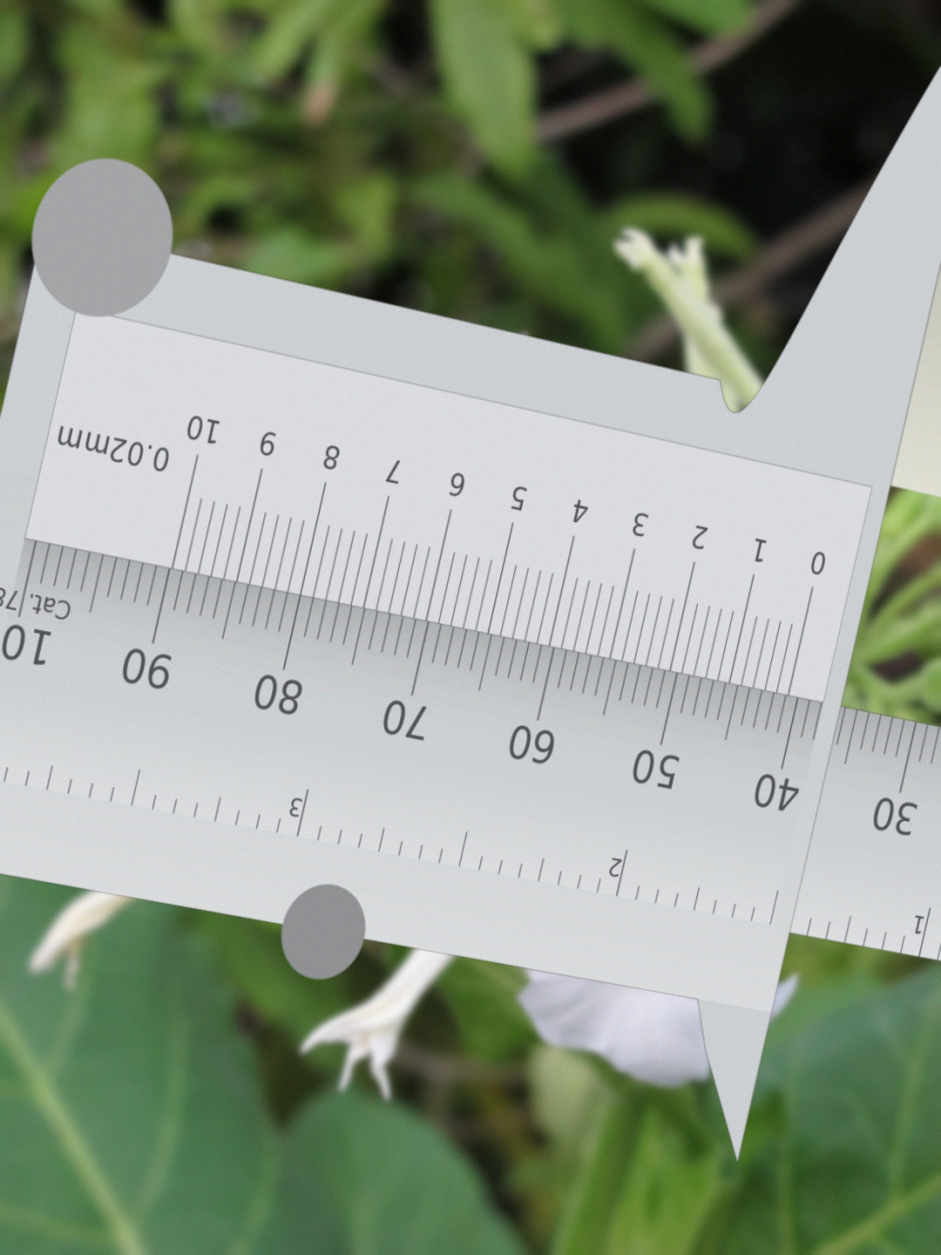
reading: mm 40.8
